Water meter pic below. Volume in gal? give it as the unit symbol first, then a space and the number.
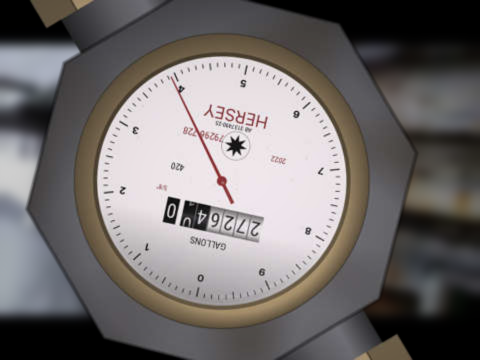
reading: gal 2726403.9
